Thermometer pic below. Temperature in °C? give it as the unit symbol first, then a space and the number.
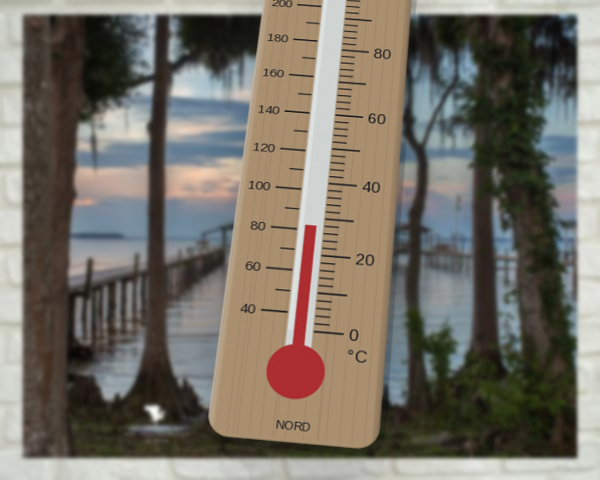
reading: °C 28
